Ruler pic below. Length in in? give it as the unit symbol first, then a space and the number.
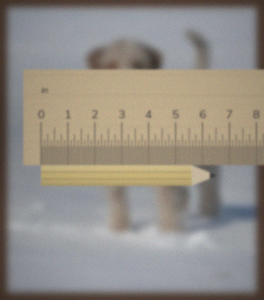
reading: in 6.5
